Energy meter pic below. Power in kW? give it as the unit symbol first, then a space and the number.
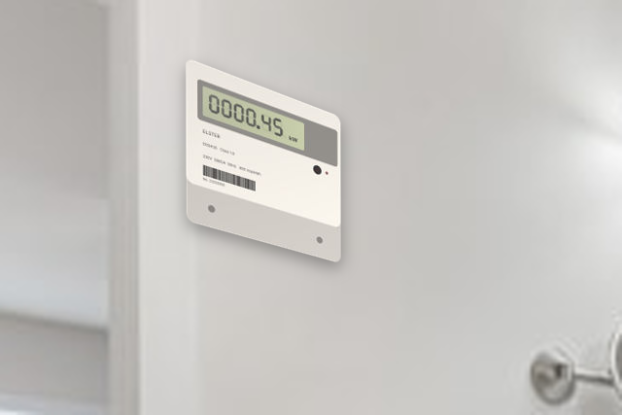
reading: kW 0.45
